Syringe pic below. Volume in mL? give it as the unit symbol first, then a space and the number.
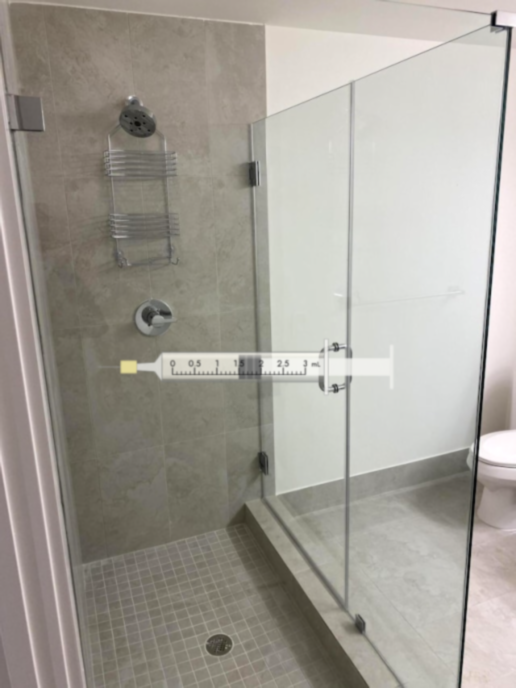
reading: mL 1.5
